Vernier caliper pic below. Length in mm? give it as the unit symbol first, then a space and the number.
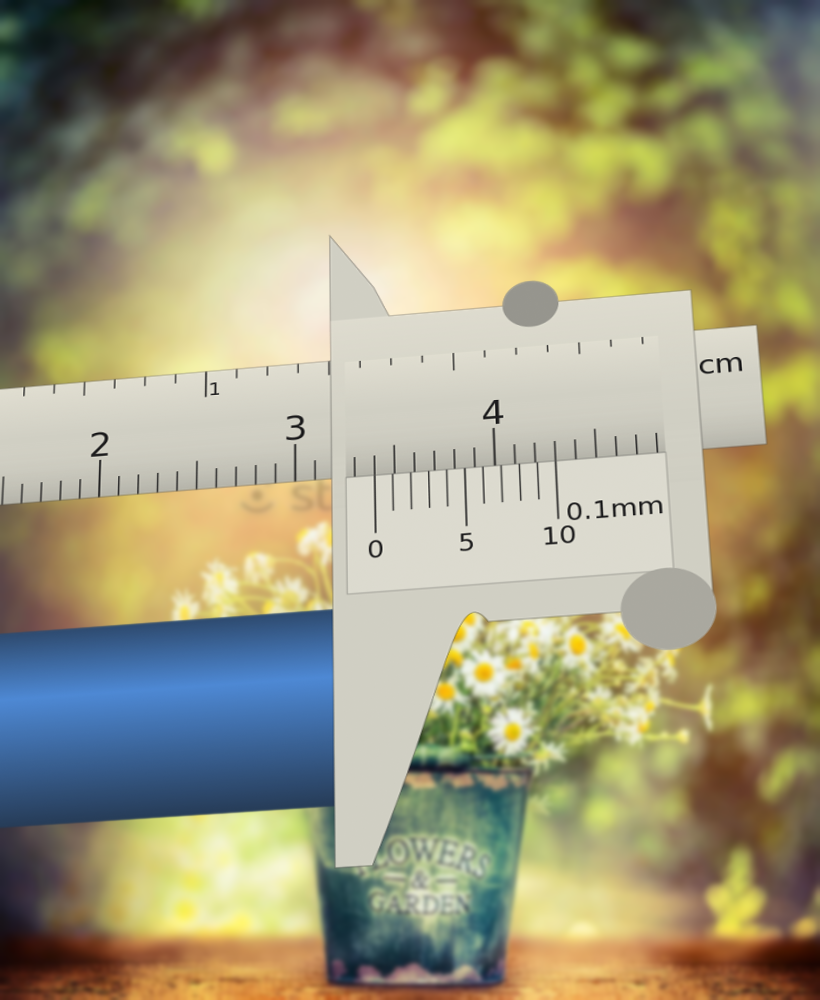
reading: mm 34.0
